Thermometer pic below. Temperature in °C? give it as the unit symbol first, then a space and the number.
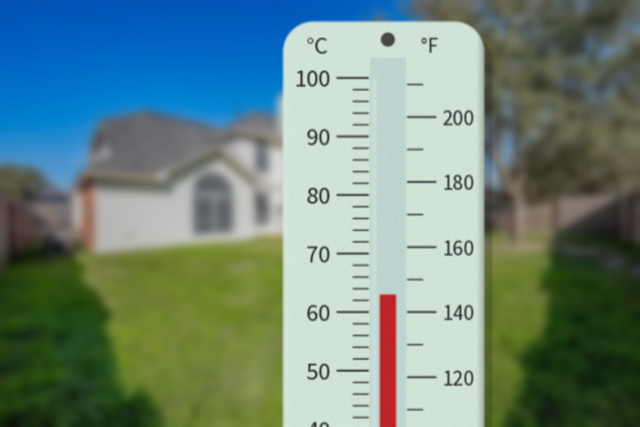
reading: °C 63
